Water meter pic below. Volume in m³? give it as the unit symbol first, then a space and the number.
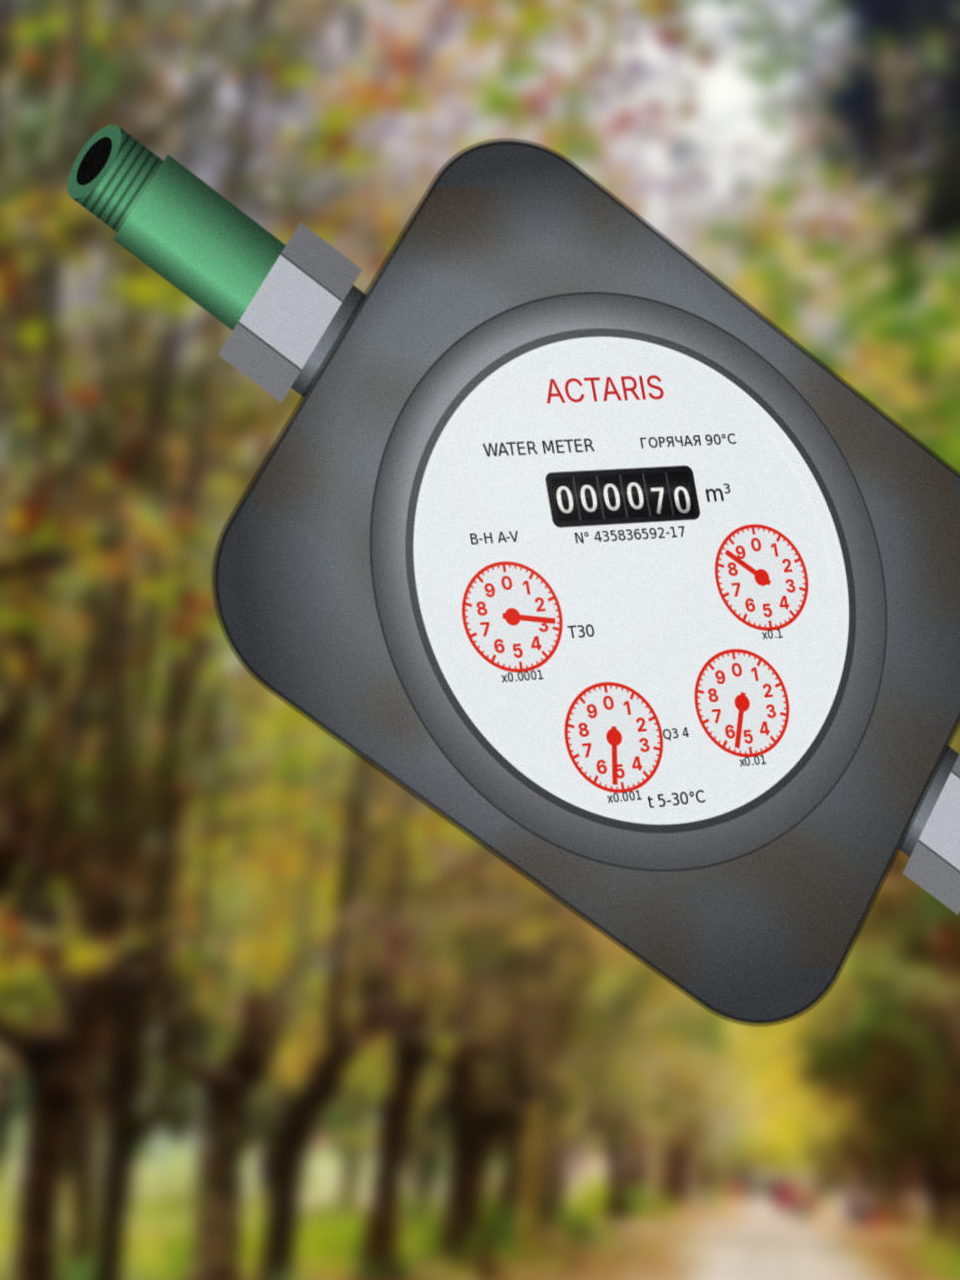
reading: m³ 69.8552
